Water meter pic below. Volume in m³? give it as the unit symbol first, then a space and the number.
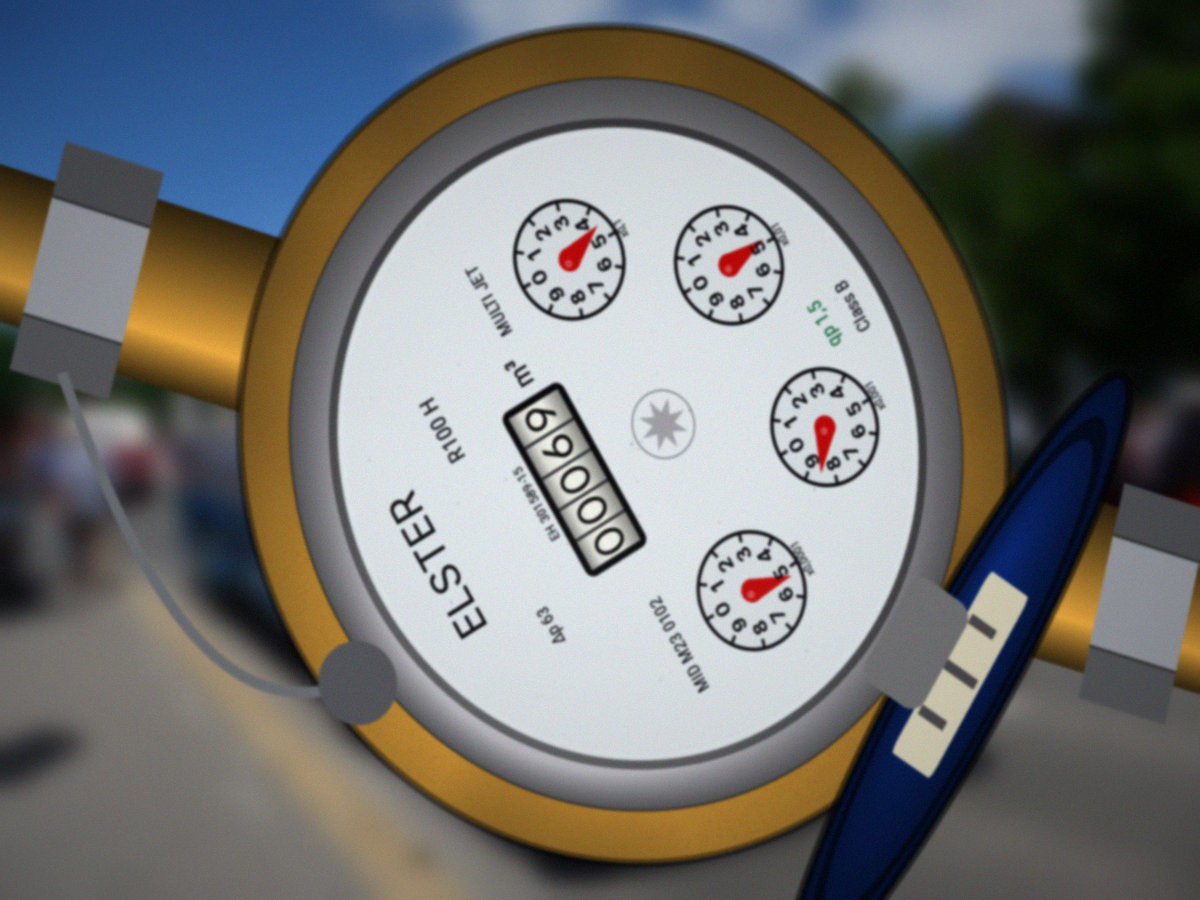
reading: m³ 69.4485
